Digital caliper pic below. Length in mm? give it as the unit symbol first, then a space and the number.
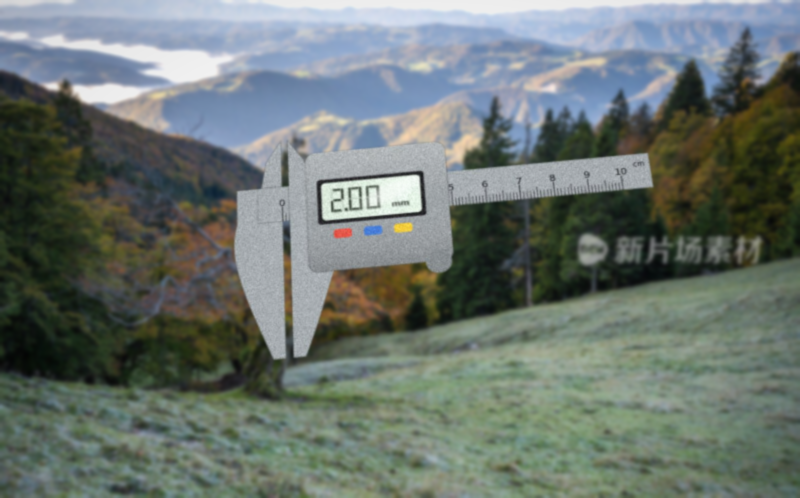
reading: mm 2.00
